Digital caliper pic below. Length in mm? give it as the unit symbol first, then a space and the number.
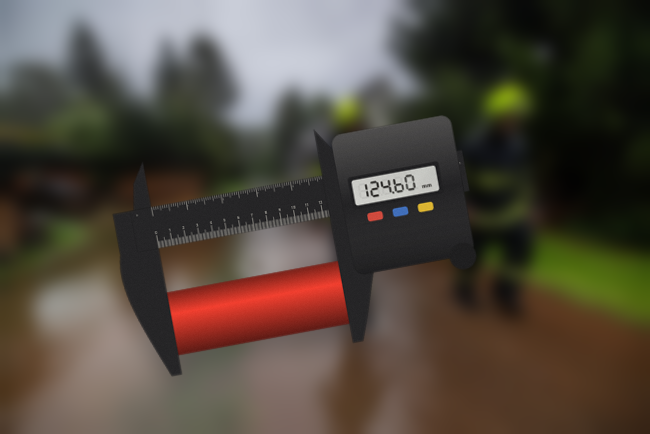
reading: mm 124.60
